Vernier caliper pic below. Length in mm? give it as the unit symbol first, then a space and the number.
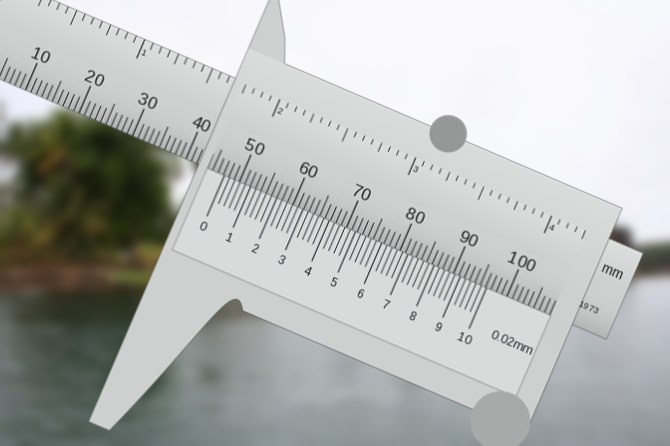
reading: mm 47.2
